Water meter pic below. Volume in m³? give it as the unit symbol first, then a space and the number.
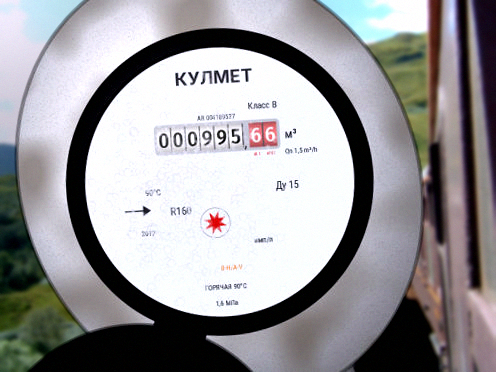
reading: m³ 995.66
